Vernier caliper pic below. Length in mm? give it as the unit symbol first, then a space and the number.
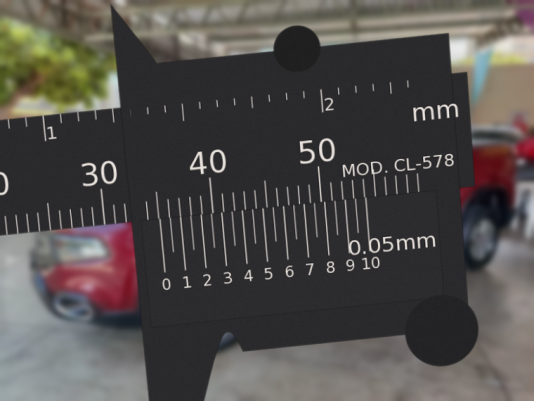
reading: mm 35.1
